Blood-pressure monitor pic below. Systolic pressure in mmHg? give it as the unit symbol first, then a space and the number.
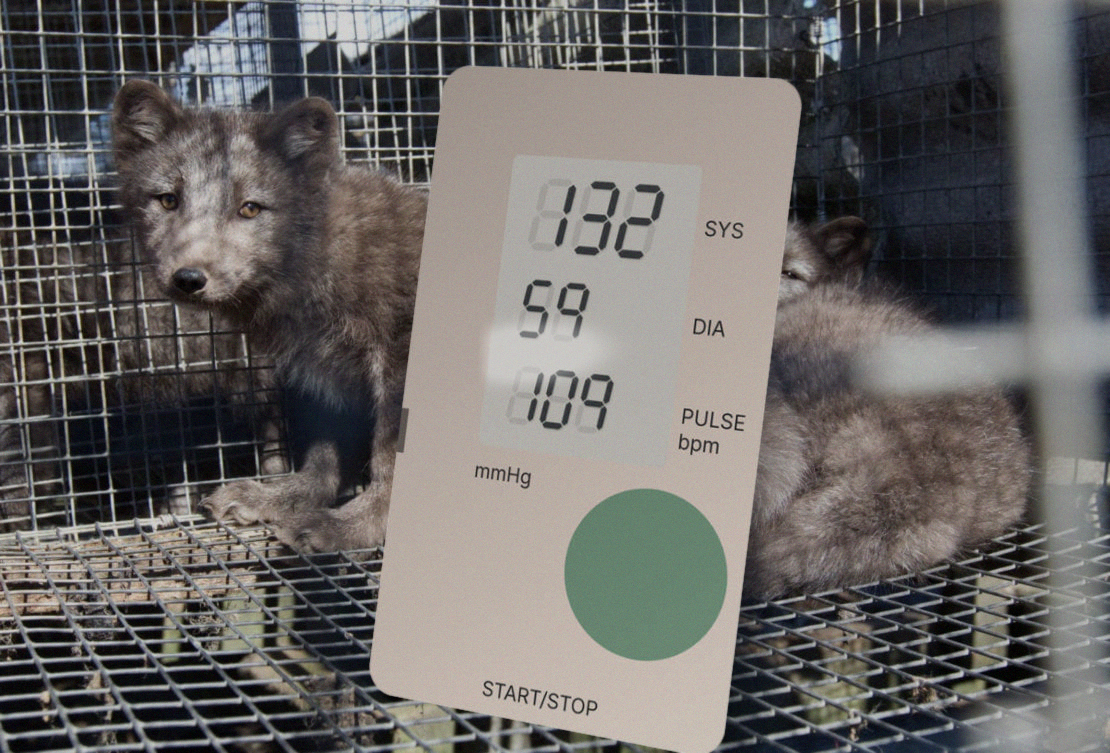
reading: mmHg 132
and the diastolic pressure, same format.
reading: mmHg 59
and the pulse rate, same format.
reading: bpm 109
